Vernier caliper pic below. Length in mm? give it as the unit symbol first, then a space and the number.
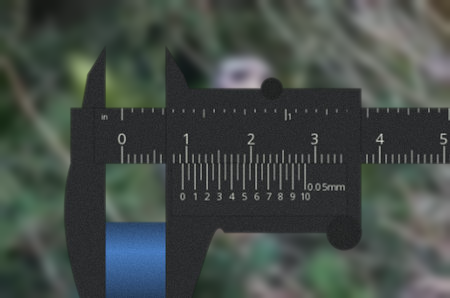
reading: mm 9.4
